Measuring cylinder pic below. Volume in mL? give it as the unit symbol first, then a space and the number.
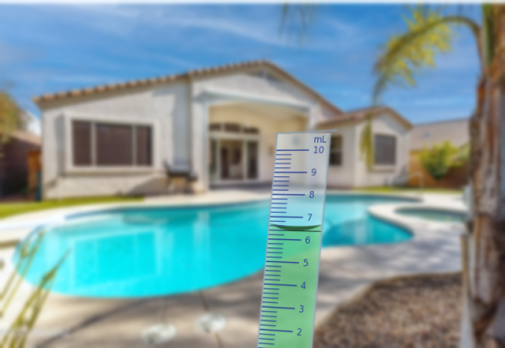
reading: mL 6.4
